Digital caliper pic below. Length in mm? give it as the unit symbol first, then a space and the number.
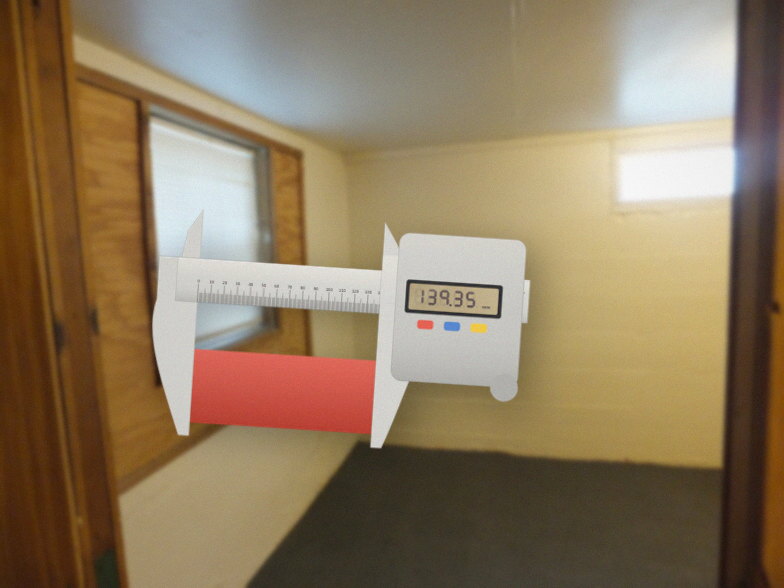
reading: mm 139.35
